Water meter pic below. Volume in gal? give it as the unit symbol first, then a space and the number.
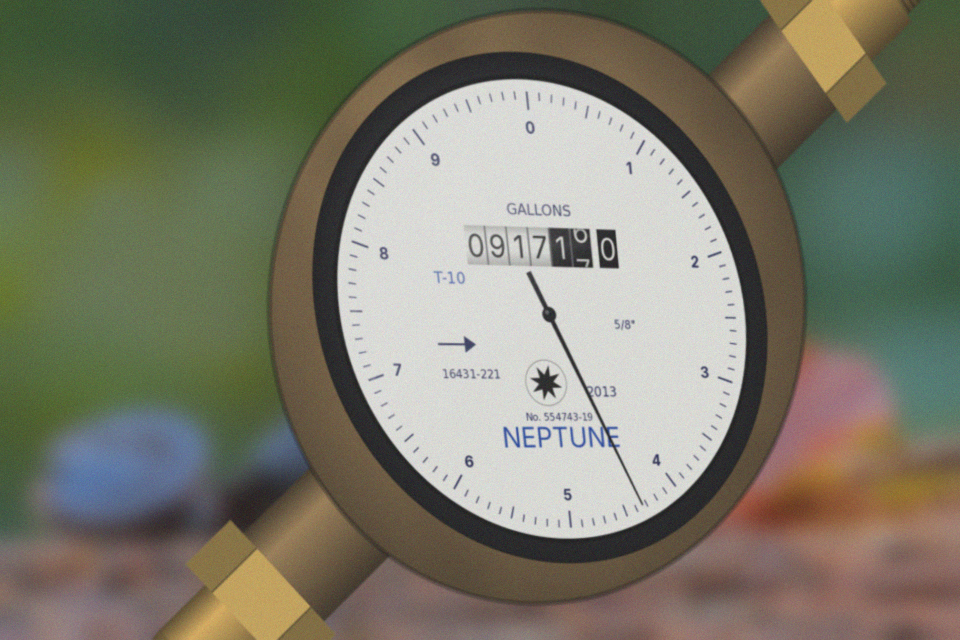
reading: gal 917164.3
